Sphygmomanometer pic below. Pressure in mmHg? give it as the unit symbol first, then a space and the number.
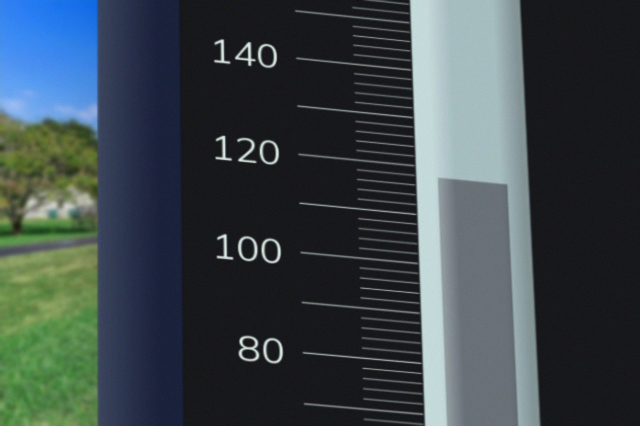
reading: mmHg 118
